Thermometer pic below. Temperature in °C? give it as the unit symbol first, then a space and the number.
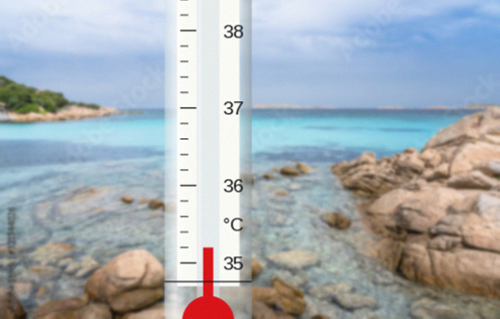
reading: °C 35.2
